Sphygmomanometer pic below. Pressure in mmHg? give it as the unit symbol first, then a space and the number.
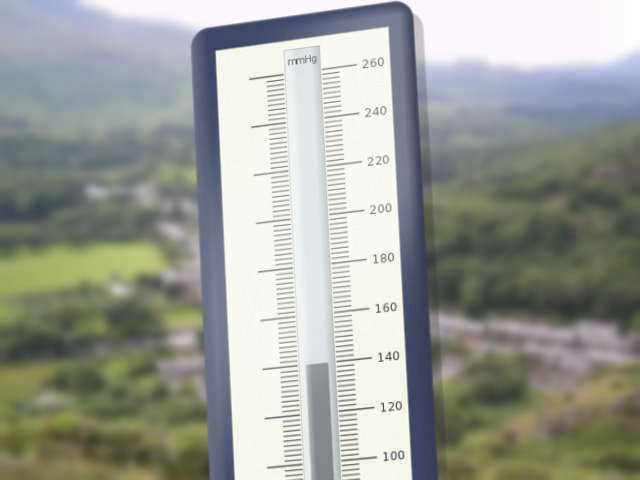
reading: mmHg 140
